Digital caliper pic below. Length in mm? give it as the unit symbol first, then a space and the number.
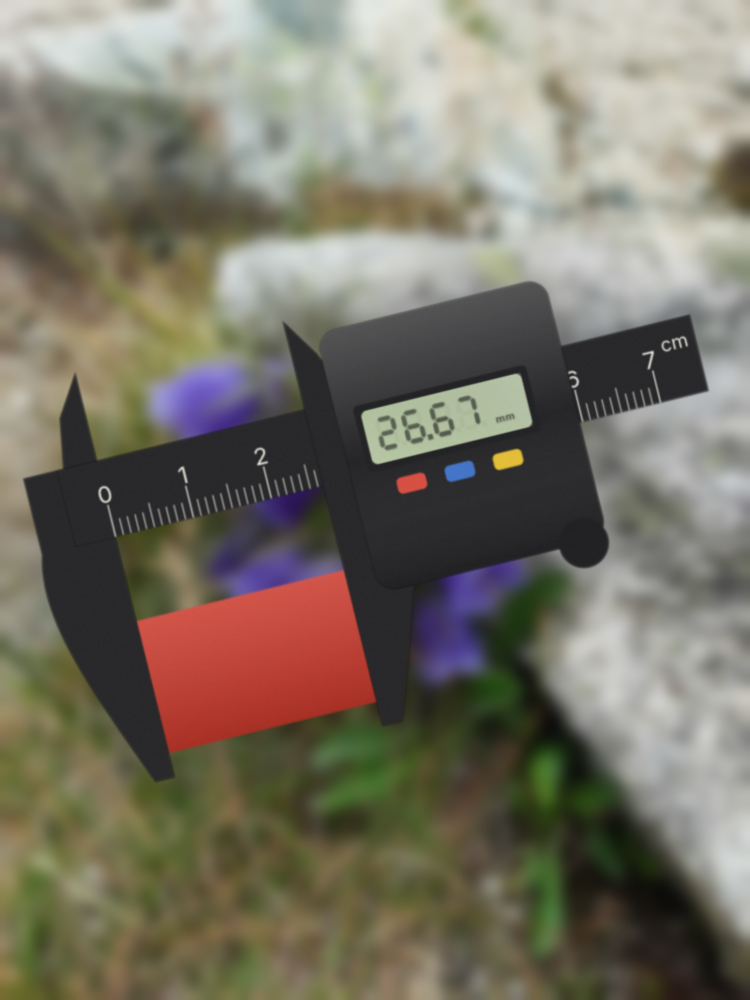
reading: mm 26.67
